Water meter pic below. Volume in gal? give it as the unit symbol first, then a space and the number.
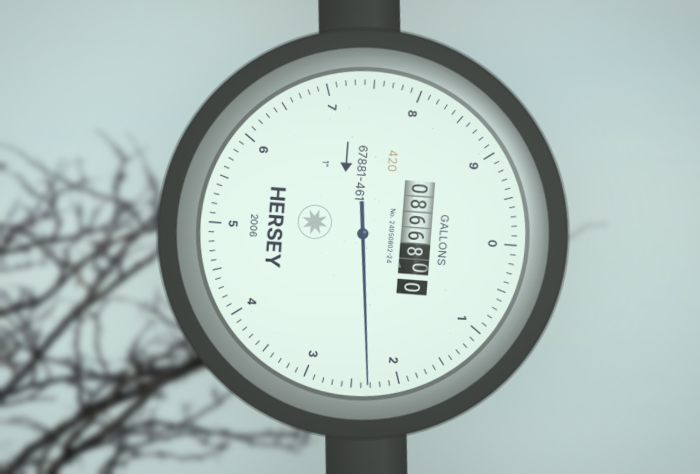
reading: gal 866802.3
